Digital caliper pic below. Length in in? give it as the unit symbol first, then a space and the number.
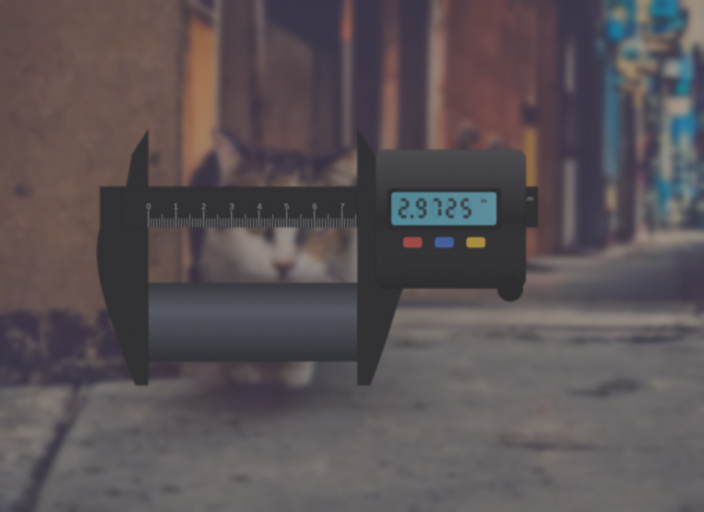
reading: in 2.9725
